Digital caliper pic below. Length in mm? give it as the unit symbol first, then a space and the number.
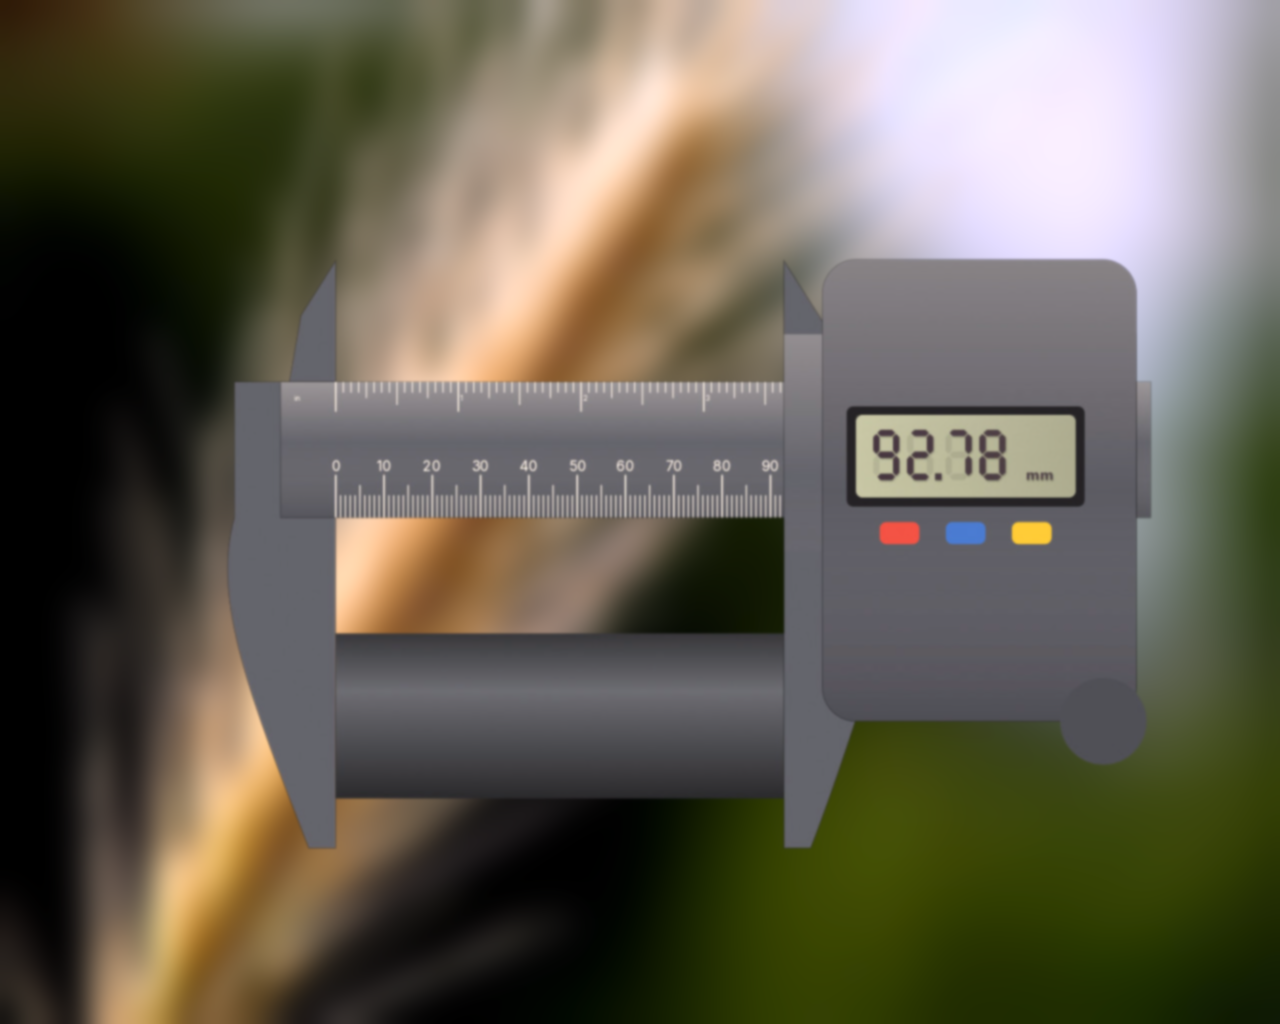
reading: mm 92.78
